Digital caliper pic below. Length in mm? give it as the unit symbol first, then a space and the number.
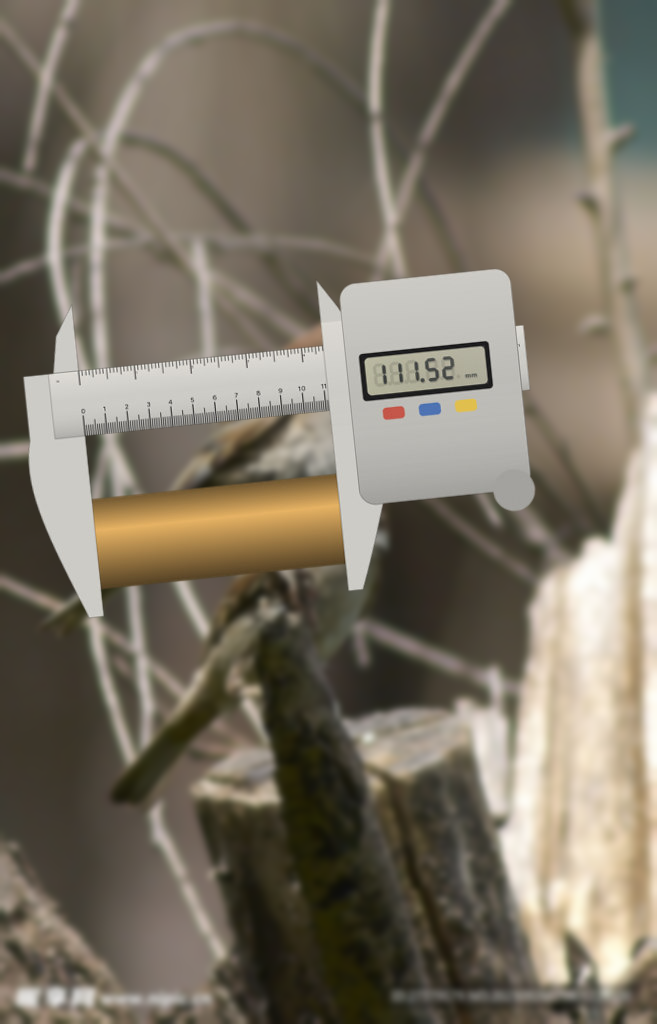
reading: mm 111.52
